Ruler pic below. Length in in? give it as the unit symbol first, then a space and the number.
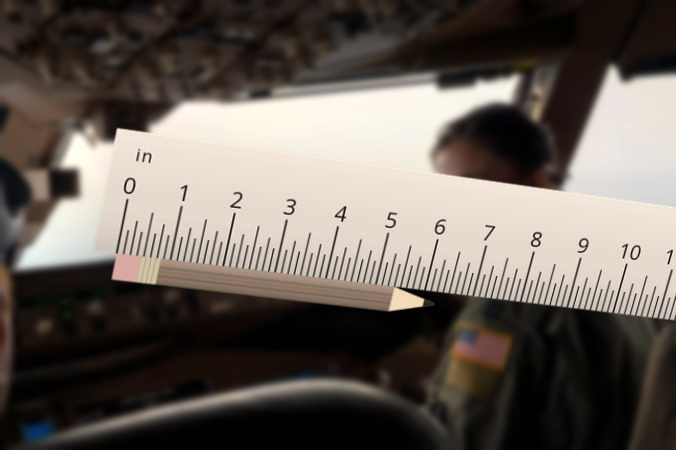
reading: in 6.25
